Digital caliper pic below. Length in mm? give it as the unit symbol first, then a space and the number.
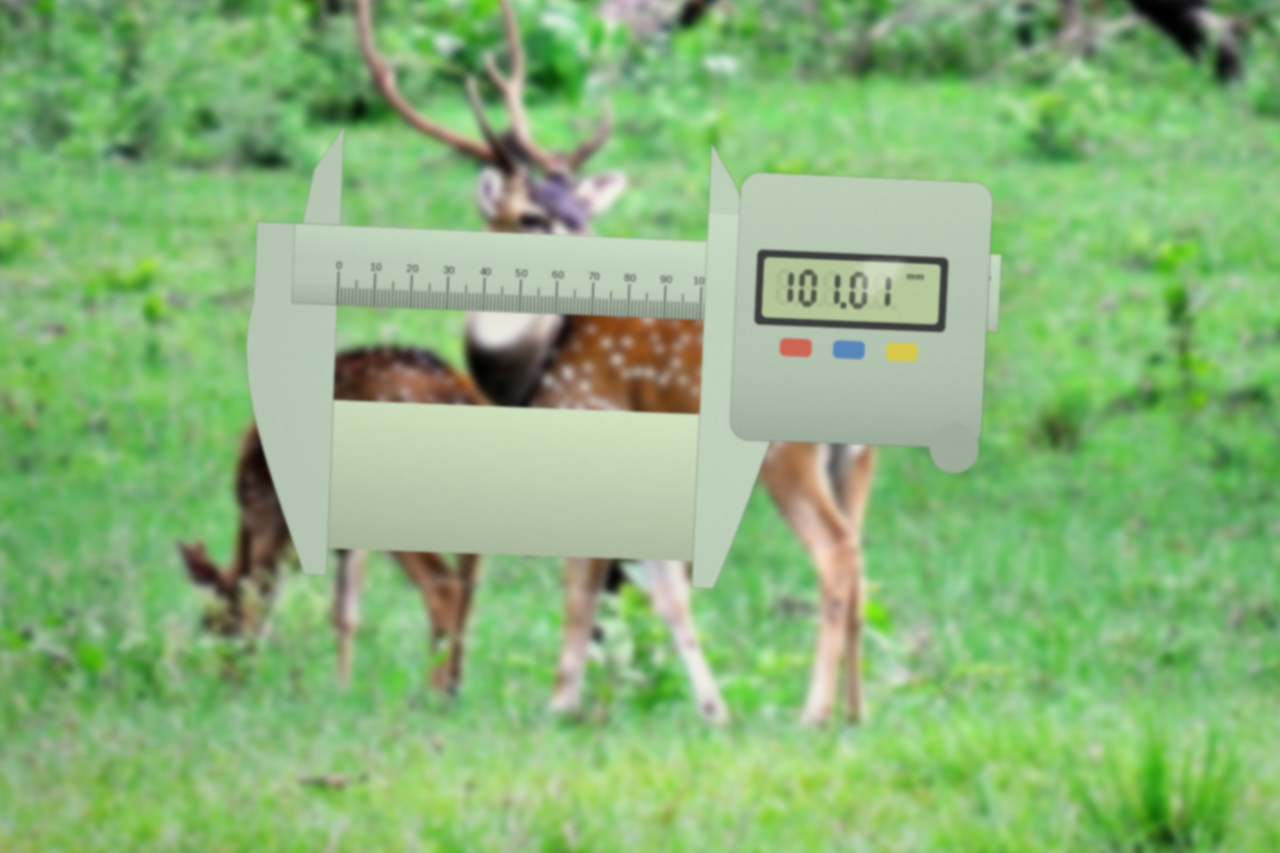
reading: mm 101.01
